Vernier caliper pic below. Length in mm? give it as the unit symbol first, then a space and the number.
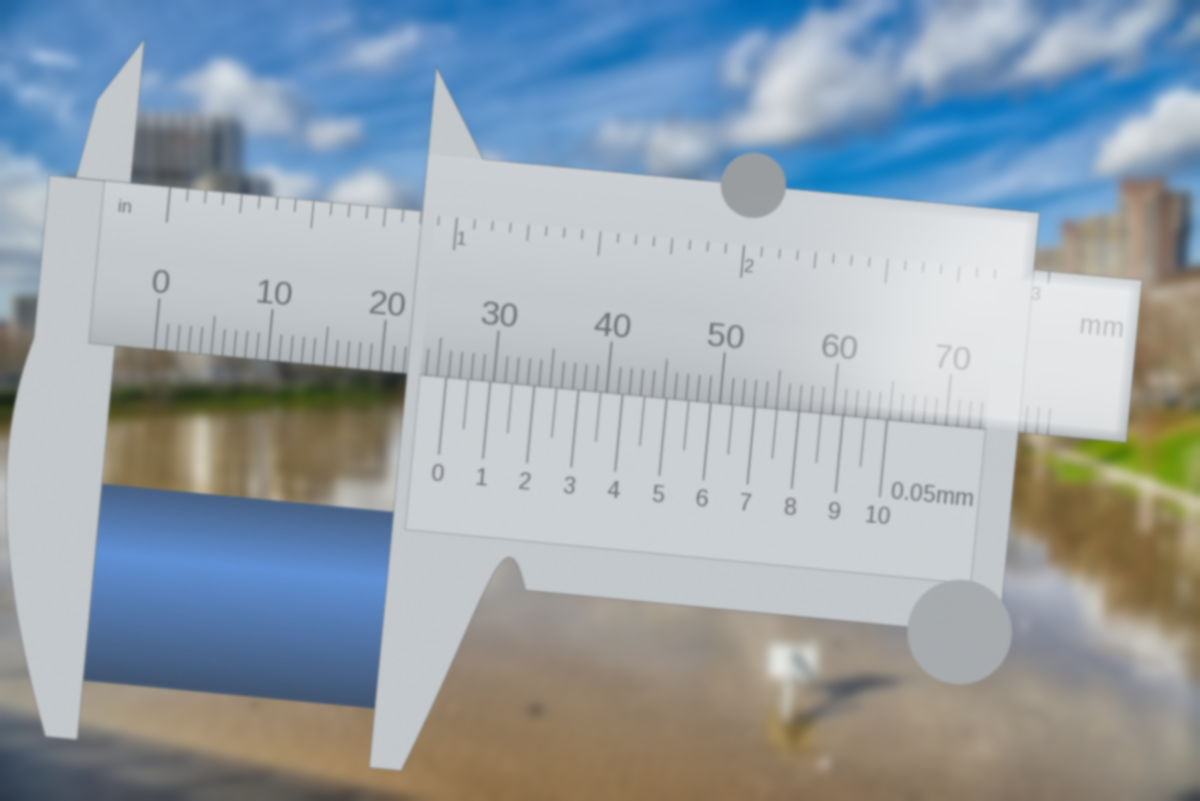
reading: mm 25.8
